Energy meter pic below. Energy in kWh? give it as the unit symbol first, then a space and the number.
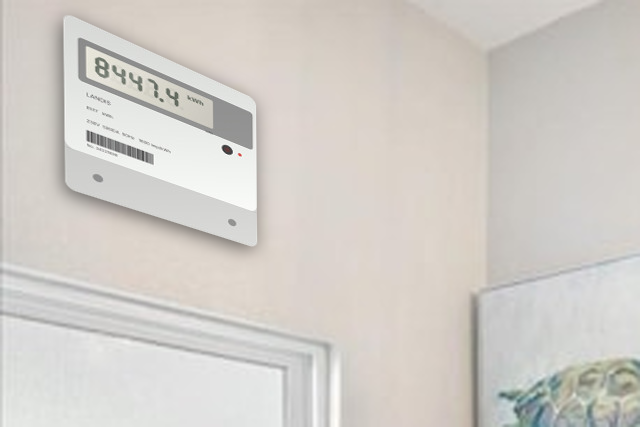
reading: kWh 8447.4
